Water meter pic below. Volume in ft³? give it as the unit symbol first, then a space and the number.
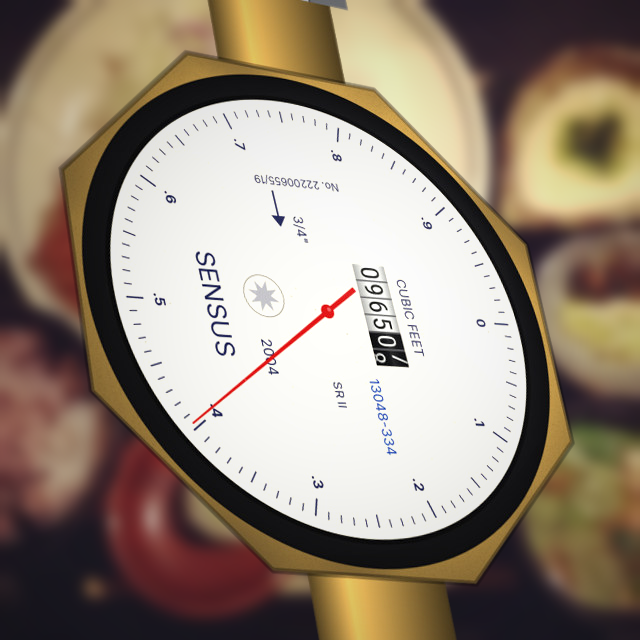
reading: ft³ 96507.40
